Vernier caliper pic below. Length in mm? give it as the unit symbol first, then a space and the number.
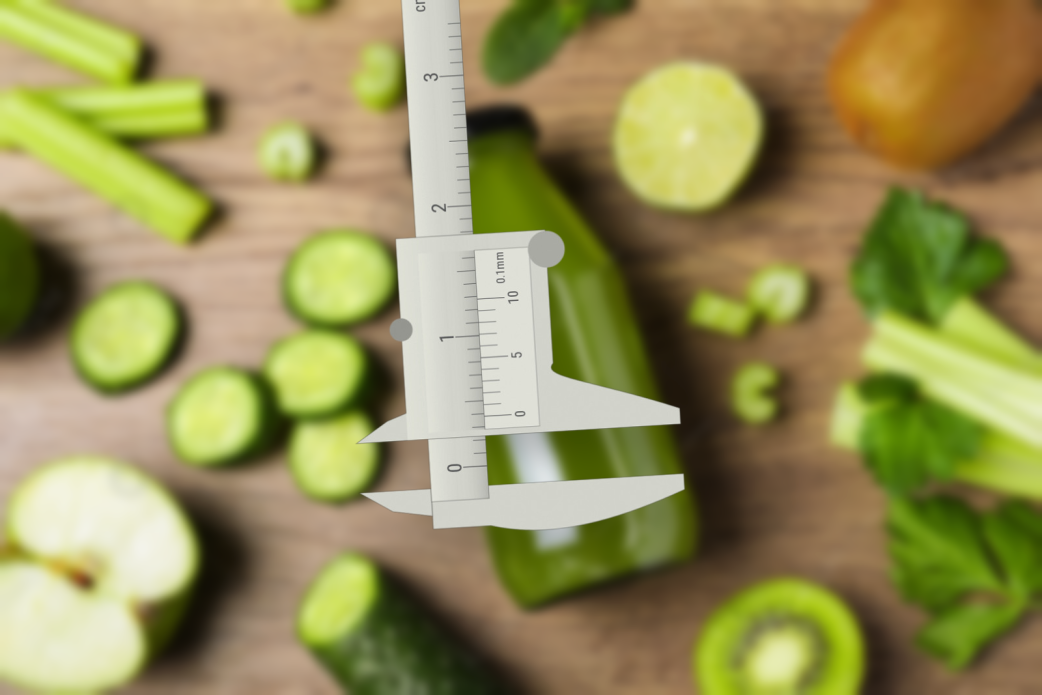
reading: mm 3.8
